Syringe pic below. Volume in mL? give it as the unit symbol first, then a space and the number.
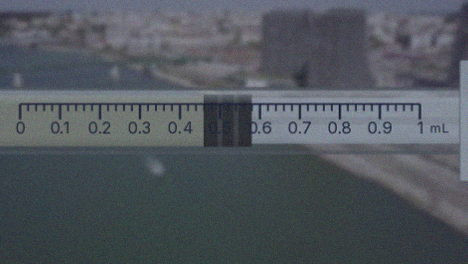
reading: mL 0.46
